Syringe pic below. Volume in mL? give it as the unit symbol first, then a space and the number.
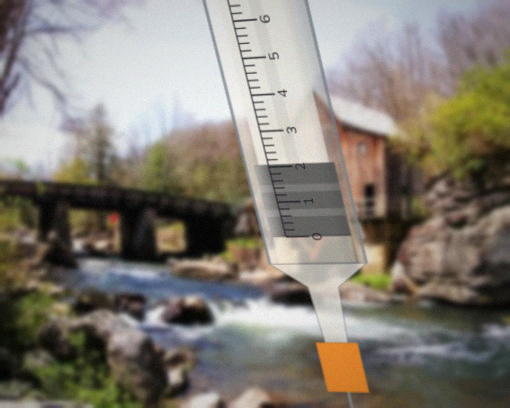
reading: mL 0
